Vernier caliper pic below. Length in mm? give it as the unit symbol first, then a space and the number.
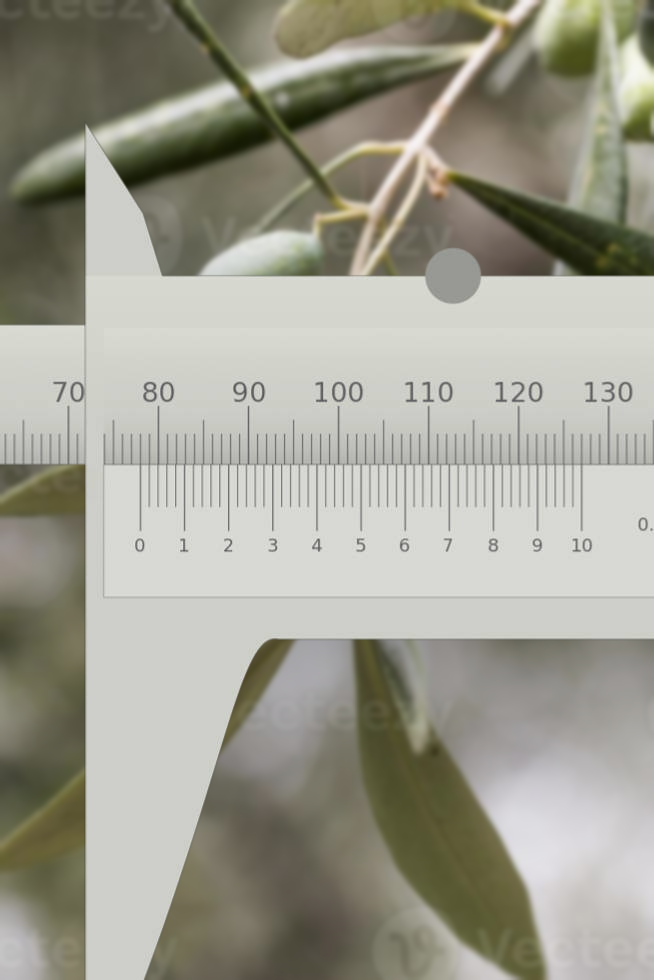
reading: mm 78.0
